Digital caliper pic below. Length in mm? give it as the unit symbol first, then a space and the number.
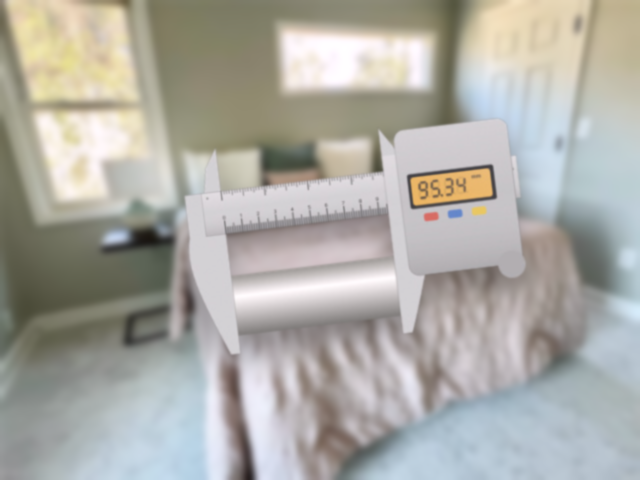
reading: mm 95.34
